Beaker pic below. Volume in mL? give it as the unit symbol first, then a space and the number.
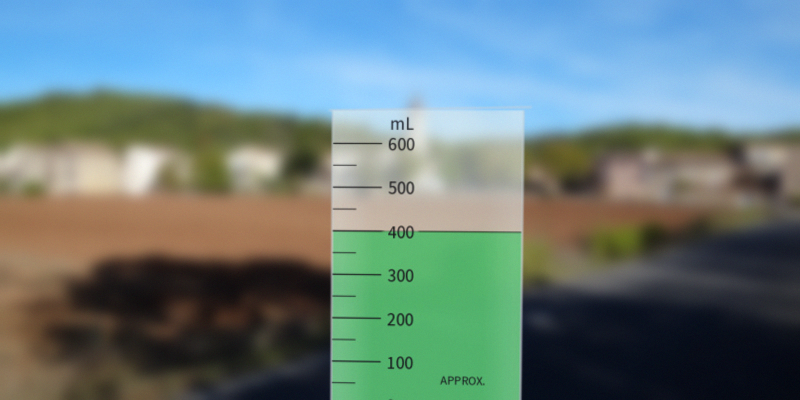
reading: mL 400
